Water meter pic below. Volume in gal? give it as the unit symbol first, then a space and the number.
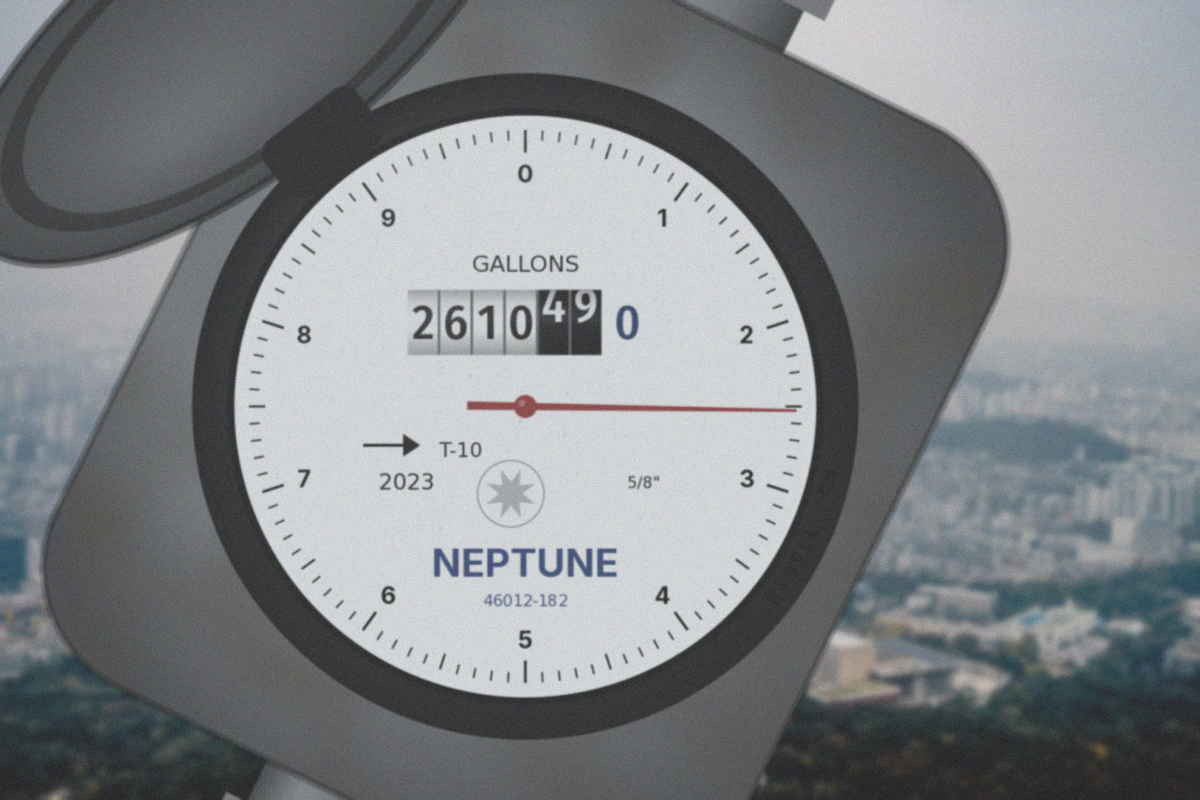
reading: gal 2610492.5
